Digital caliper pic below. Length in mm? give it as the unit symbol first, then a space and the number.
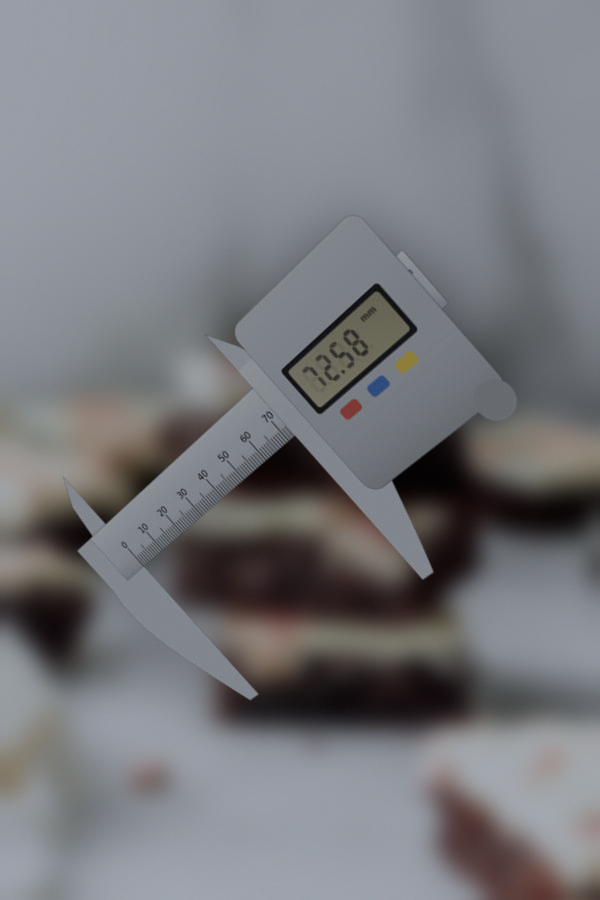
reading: mm 72.58
